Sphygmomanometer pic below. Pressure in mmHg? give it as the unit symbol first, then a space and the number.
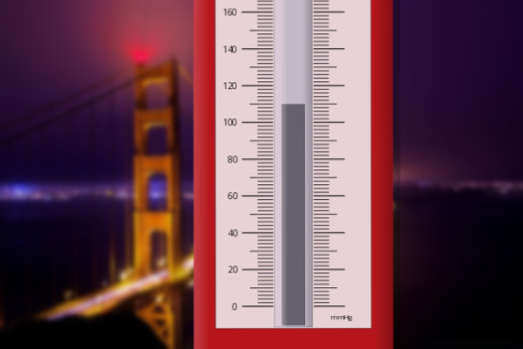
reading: mmHg 110
